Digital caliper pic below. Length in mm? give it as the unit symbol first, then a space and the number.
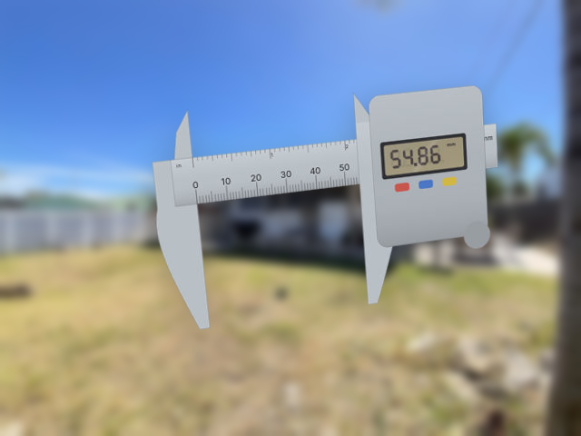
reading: mm 54.86
